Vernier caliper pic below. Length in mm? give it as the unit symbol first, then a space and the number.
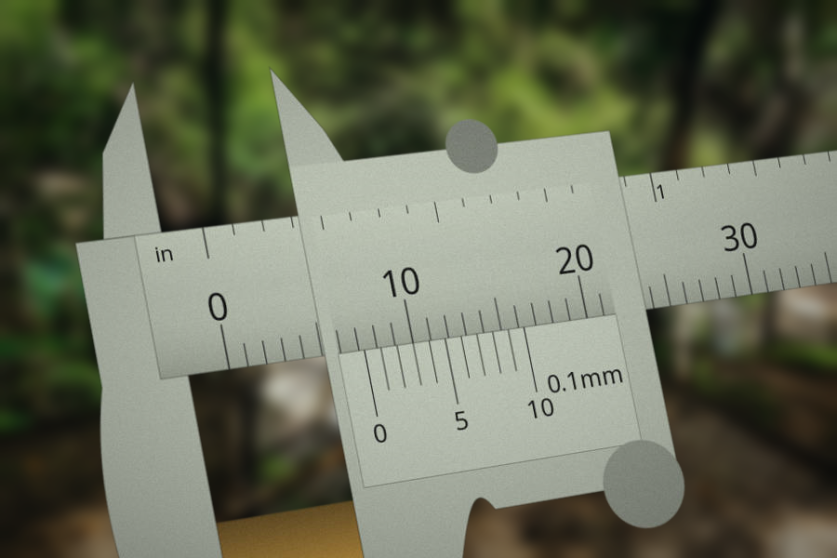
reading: mm 7.3
